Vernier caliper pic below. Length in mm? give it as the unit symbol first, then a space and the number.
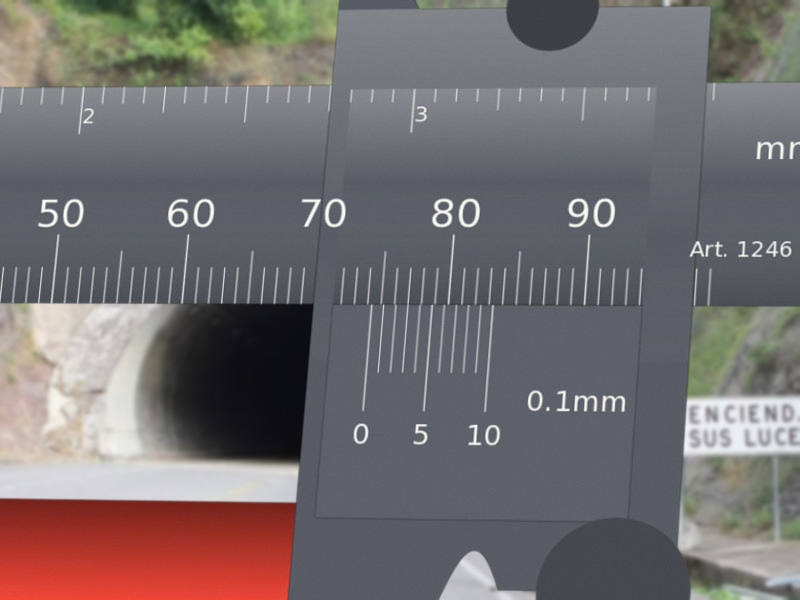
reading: mm 74.3
